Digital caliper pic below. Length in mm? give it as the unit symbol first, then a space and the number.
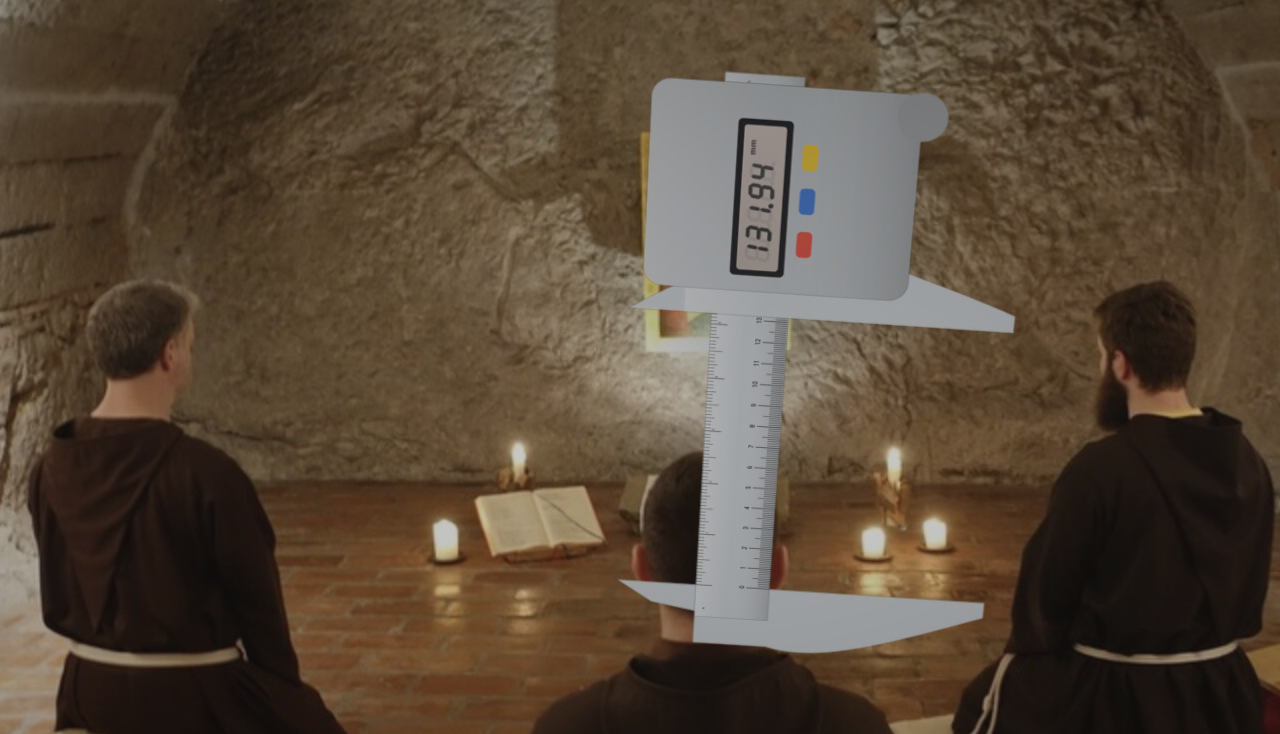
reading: mm 131.94
